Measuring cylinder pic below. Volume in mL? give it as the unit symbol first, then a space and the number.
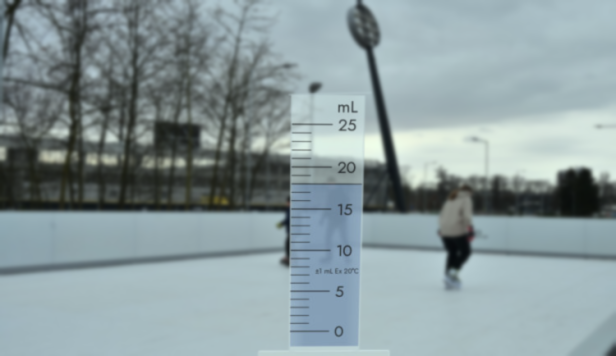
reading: mL 18
